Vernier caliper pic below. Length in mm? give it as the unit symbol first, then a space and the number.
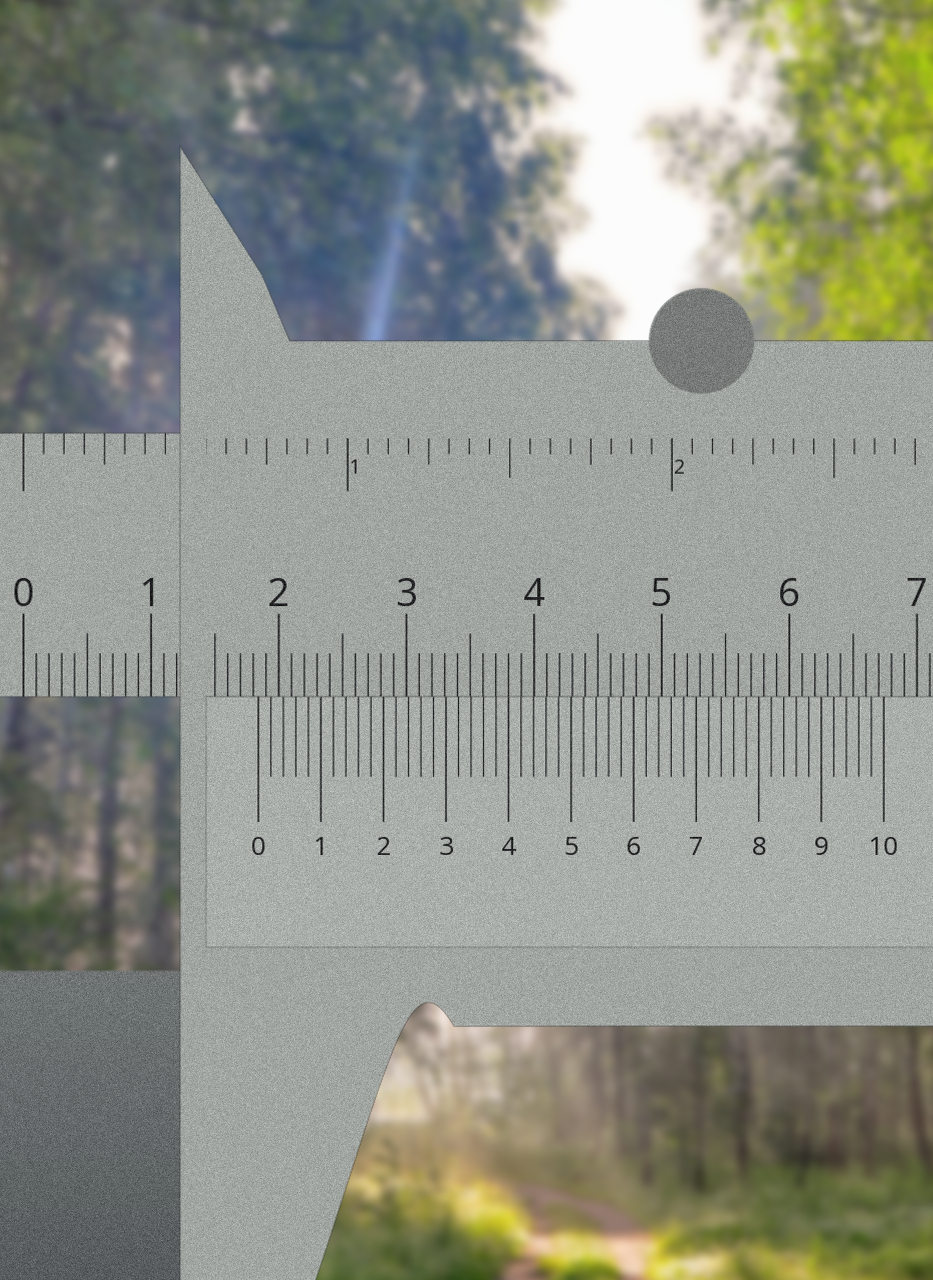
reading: mm 18.4
